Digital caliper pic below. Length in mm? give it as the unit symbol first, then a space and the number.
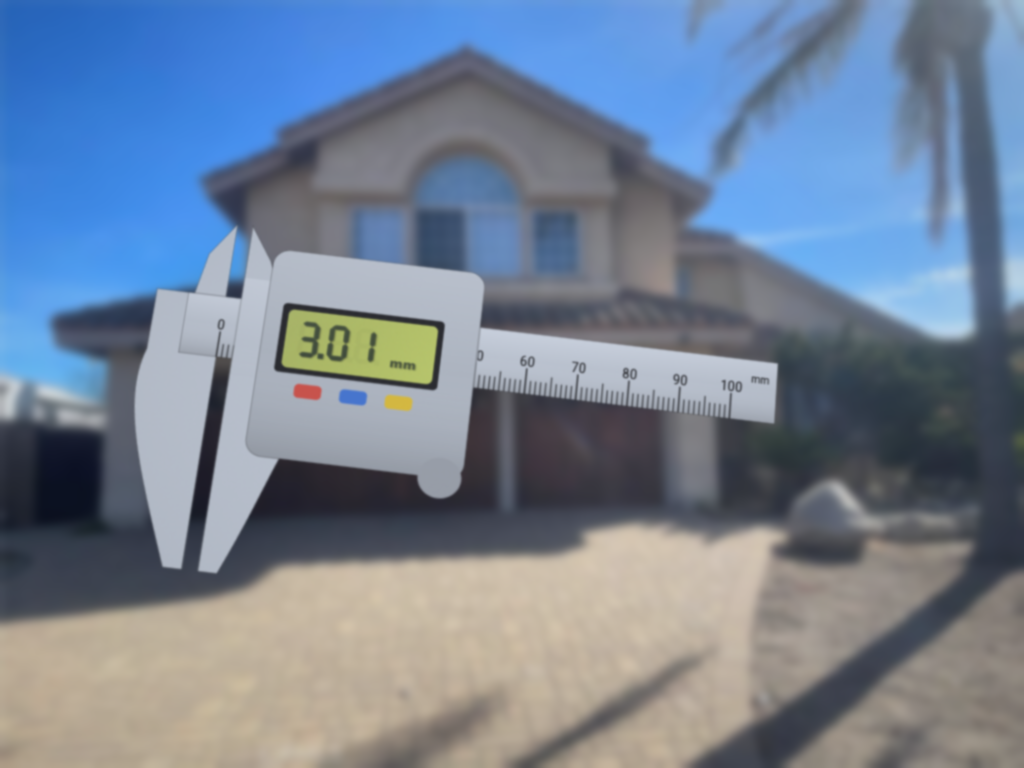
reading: mm 3.01
